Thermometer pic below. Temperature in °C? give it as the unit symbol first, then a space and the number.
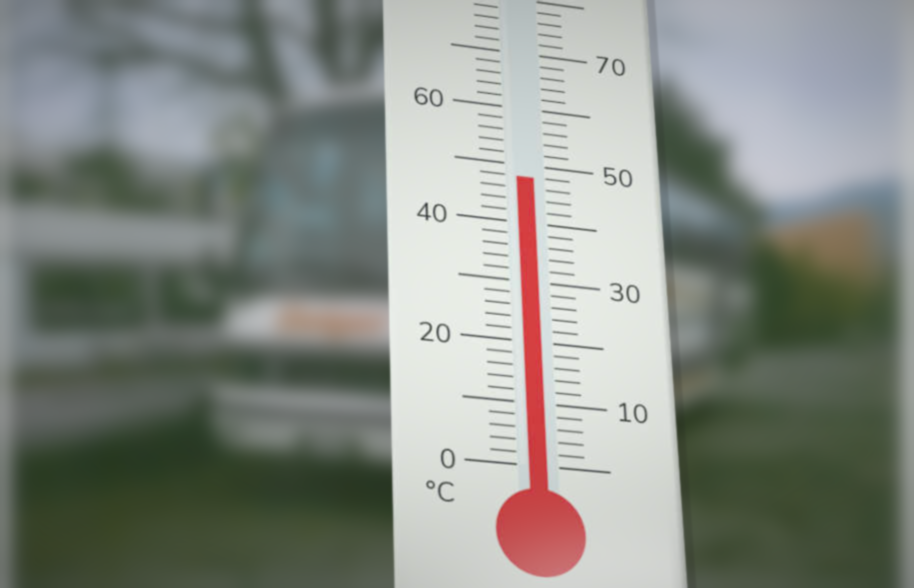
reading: °C 48
